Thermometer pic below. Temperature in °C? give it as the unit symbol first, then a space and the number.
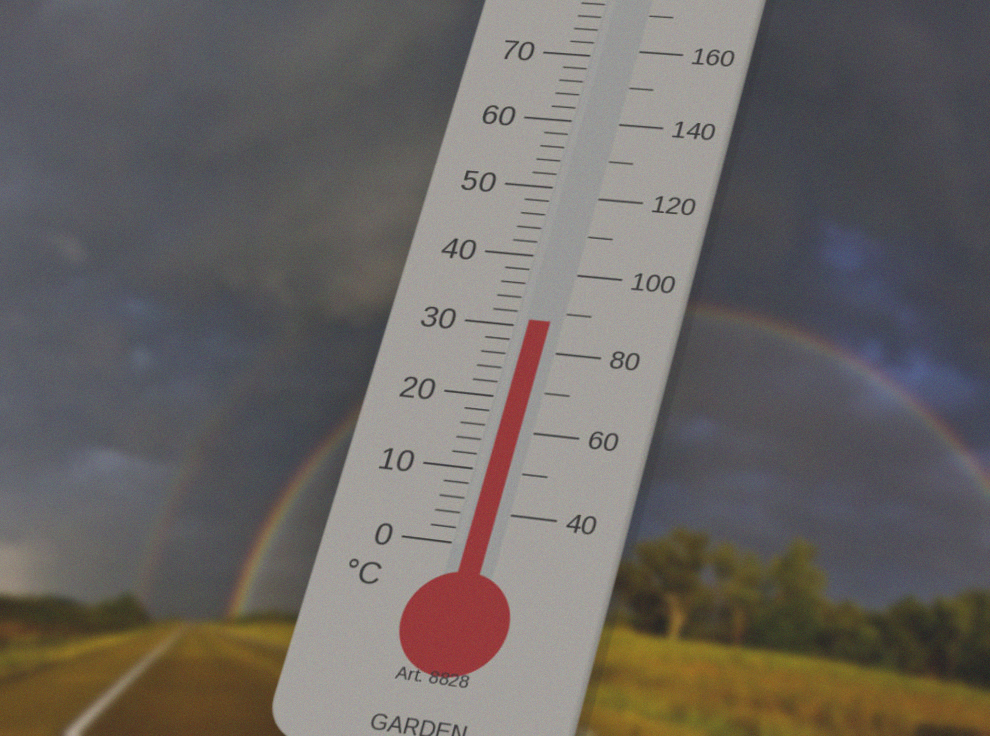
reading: °C 31
